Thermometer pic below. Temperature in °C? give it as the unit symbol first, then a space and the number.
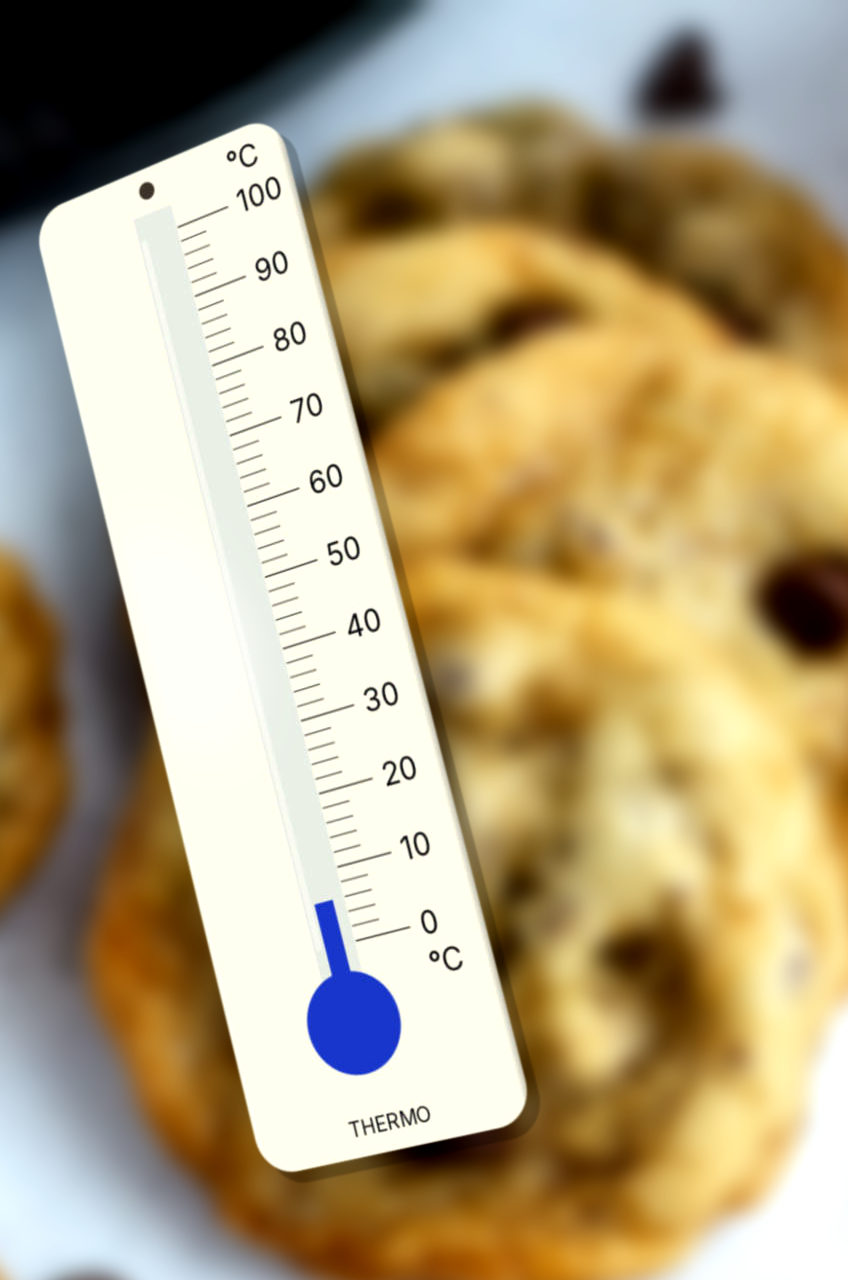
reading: °C 6
